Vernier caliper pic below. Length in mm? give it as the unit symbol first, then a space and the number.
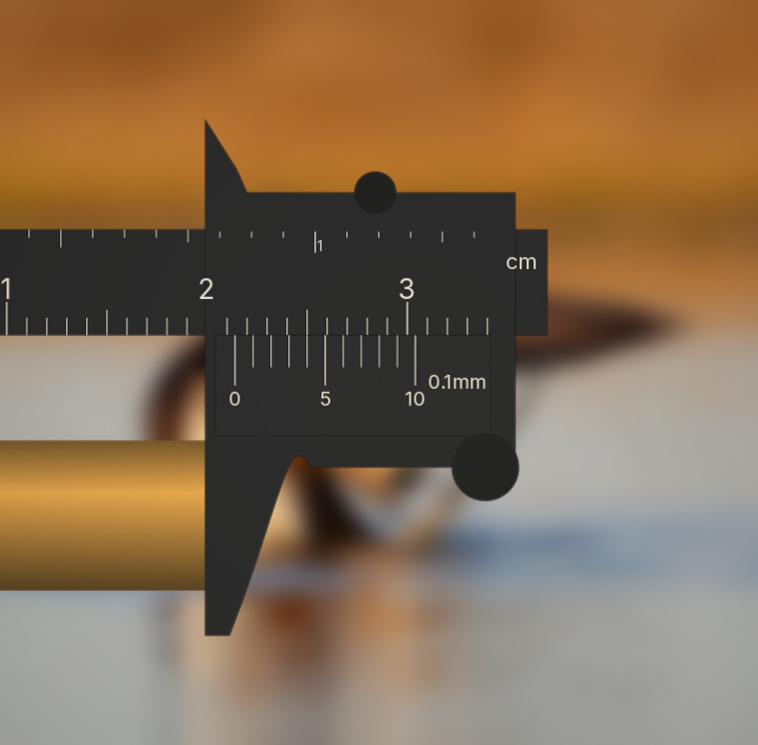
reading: mm 21.4
